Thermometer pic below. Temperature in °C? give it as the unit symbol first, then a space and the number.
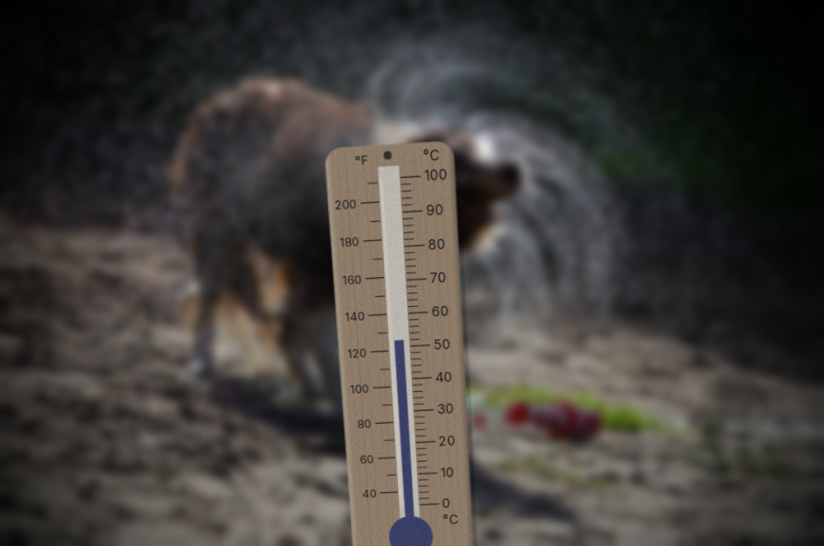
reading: °C 52
